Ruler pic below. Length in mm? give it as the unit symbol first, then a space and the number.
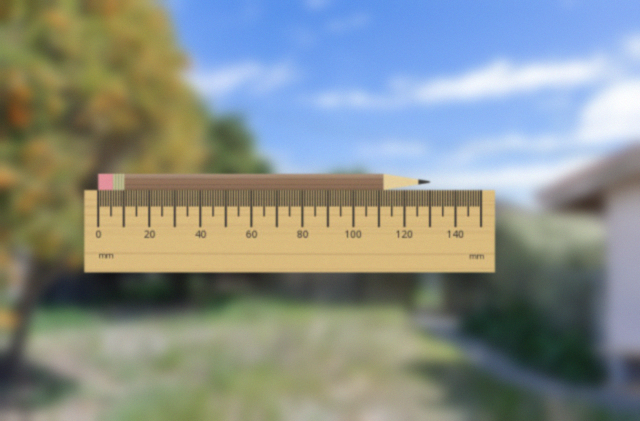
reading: mm 130
